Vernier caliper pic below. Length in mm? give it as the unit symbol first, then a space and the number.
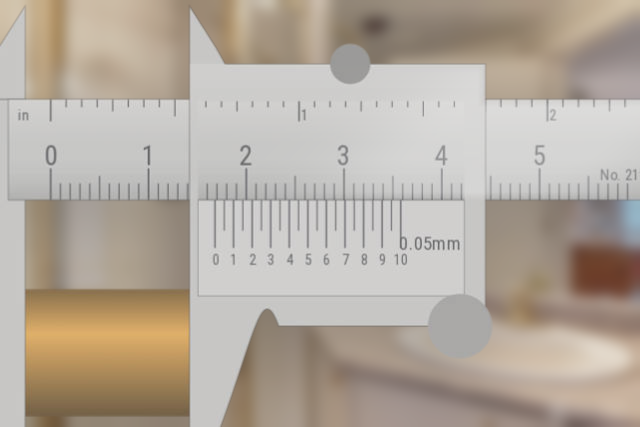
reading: mm 16.8
